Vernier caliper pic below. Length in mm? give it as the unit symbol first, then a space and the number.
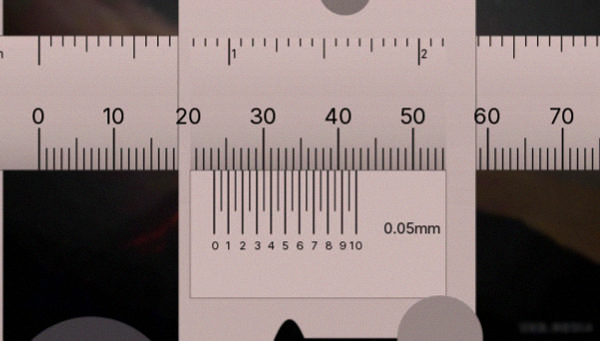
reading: mm 23.4
